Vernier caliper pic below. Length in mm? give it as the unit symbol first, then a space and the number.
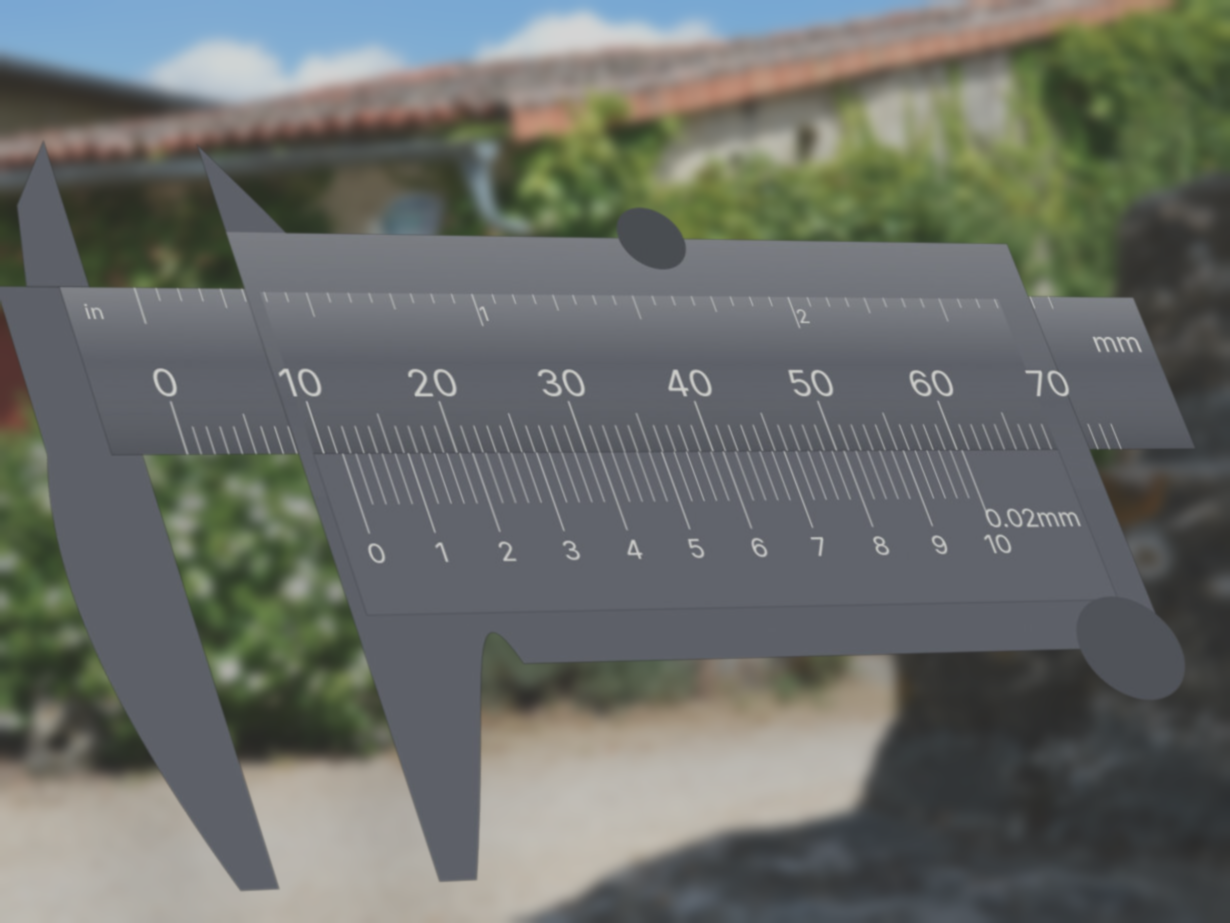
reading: mm 11.4
